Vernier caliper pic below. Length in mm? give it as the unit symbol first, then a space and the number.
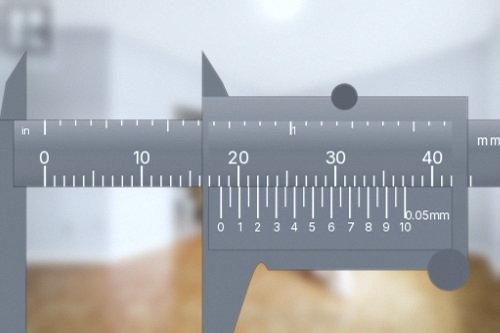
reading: mm 18.2
